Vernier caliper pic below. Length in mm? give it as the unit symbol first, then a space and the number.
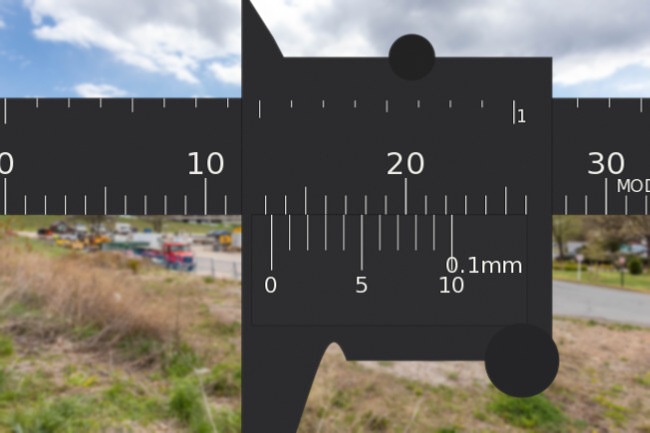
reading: mm 13.3
